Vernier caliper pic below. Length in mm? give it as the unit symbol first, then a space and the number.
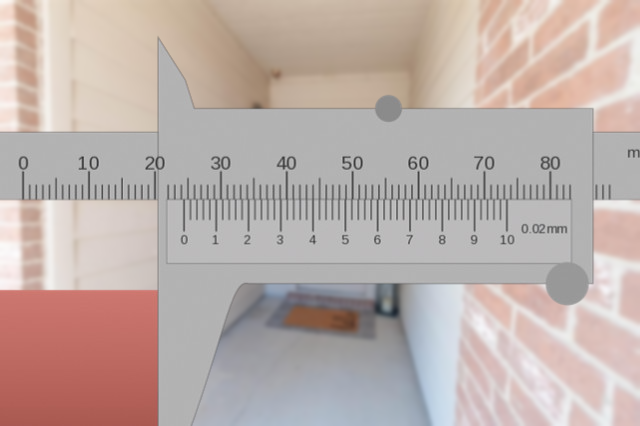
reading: mm 24.4
